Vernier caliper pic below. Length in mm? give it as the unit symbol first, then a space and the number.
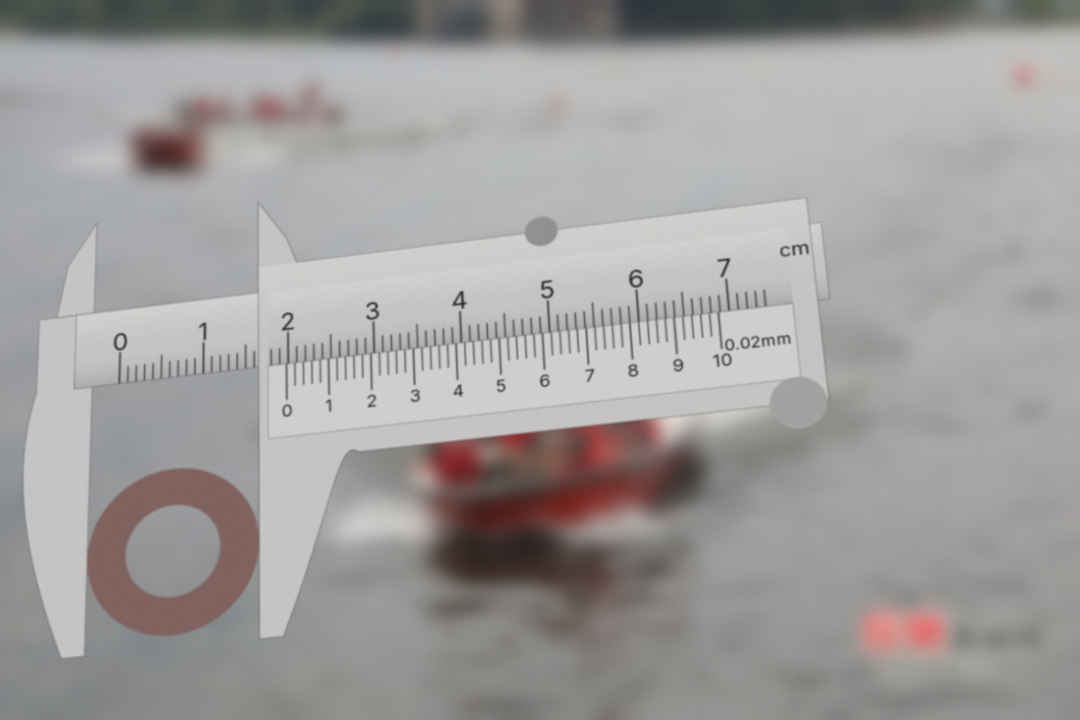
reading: mm 19.8
